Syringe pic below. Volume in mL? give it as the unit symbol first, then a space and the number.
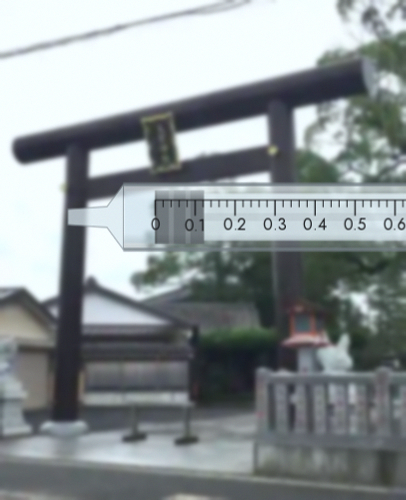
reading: mL 0
